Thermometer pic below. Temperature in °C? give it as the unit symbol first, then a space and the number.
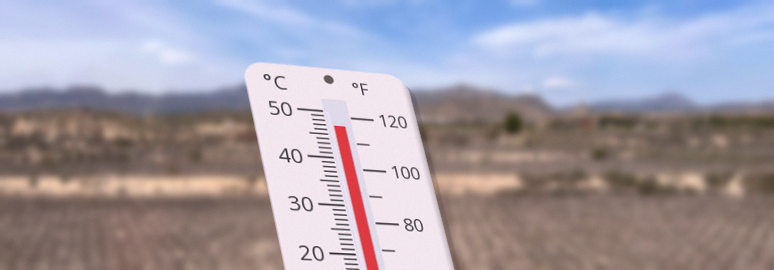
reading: °C 47
